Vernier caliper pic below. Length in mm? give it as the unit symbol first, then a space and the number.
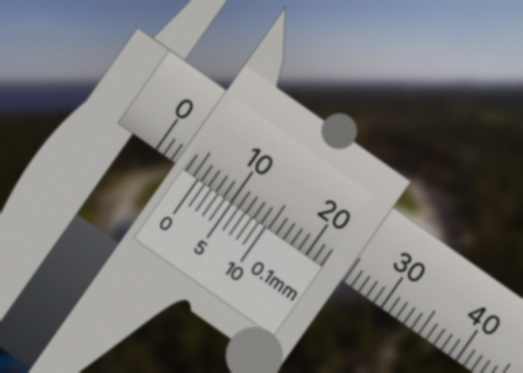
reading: mm 5.6
